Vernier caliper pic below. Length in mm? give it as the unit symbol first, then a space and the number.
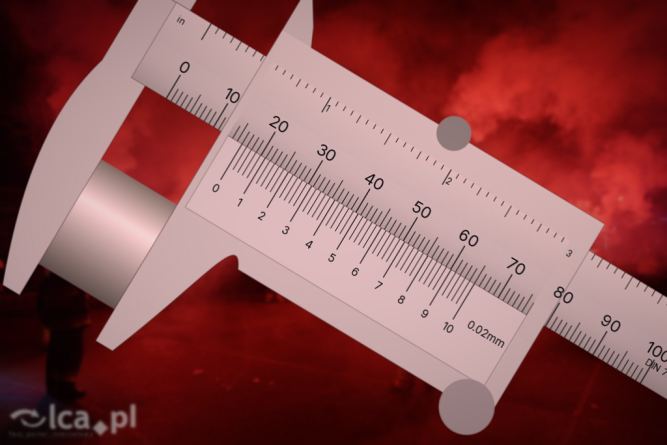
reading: mm 16.0
